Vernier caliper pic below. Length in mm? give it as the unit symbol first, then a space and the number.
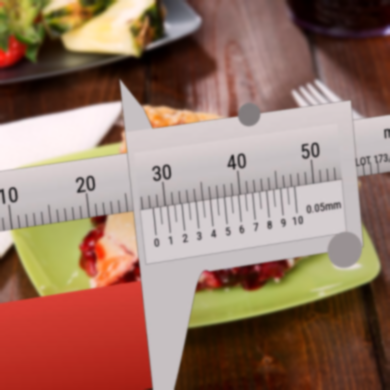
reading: mm 28.4
